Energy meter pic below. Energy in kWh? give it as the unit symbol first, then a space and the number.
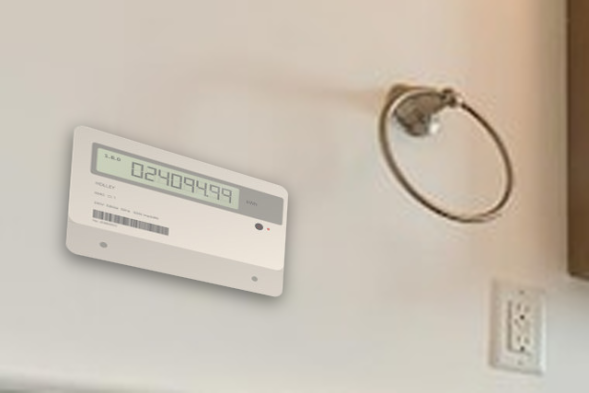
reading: kWh 24094.99
